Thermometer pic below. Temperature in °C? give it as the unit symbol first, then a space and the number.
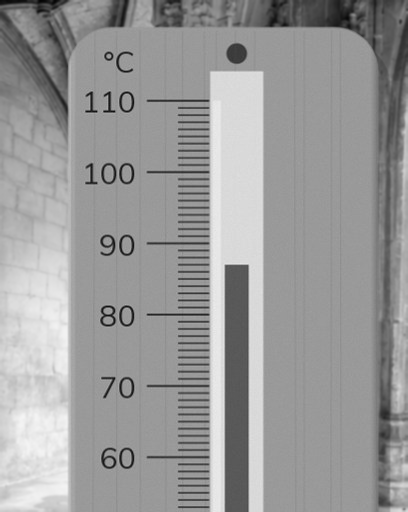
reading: °C 87
